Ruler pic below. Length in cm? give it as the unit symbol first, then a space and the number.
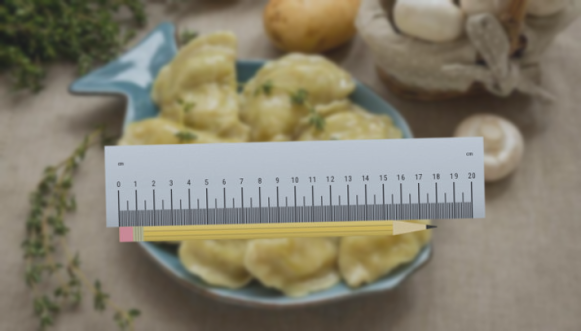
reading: cm 18
